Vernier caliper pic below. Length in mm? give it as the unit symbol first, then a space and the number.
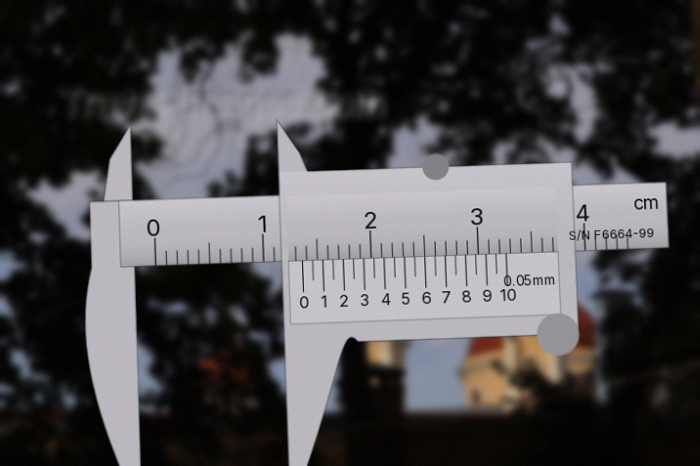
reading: mm 13.6
